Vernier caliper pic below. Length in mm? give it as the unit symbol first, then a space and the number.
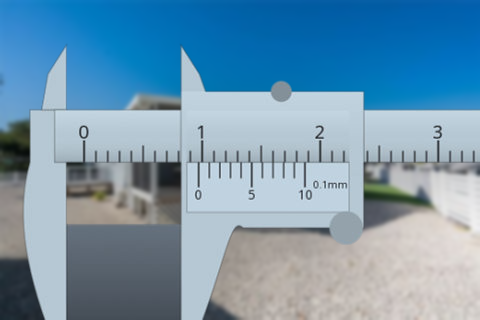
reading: mm 9.7
